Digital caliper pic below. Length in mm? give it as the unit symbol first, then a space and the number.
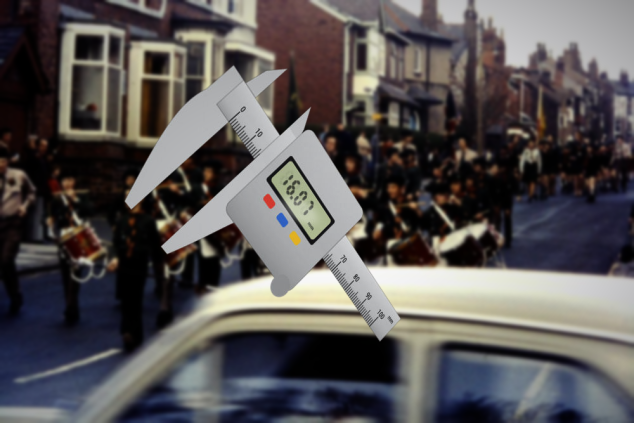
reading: mm 16.07
